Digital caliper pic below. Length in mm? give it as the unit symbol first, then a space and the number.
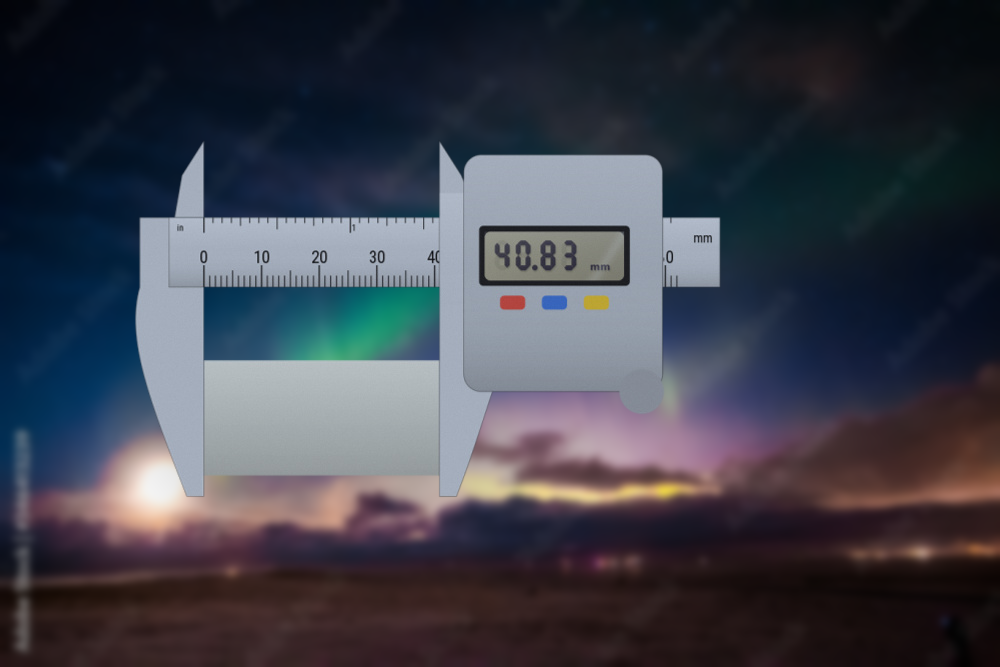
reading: mm 40.83
